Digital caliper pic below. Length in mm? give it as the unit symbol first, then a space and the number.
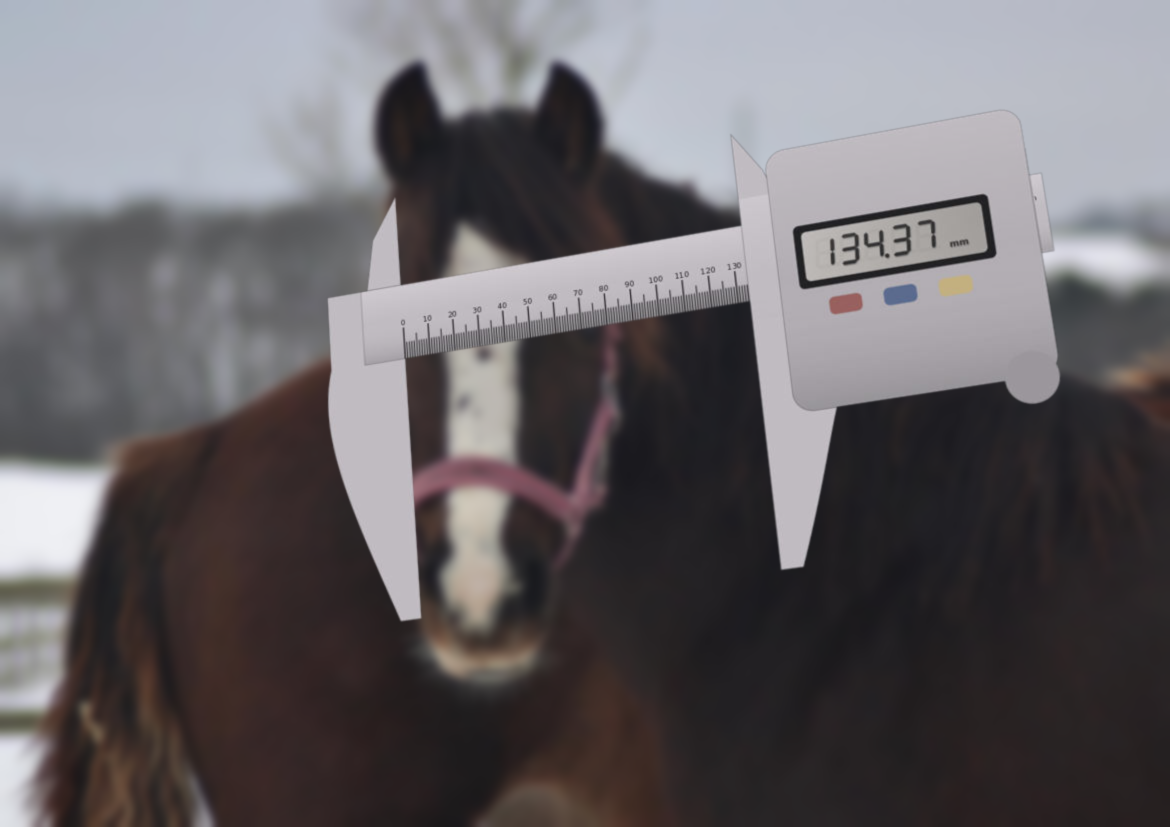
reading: mm 134.37
